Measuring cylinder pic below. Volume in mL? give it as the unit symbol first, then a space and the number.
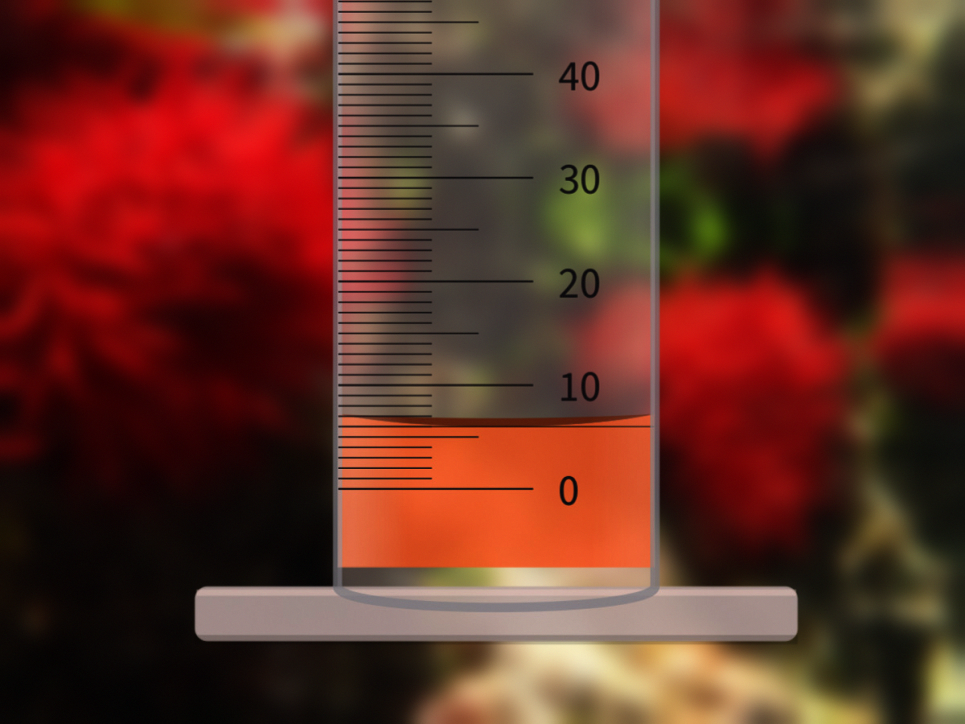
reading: mL 6
